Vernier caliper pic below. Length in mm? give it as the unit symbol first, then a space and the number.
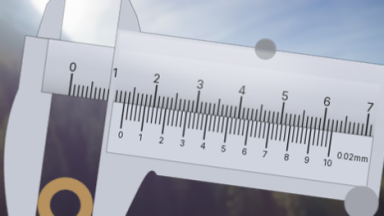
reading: mm 13.0
